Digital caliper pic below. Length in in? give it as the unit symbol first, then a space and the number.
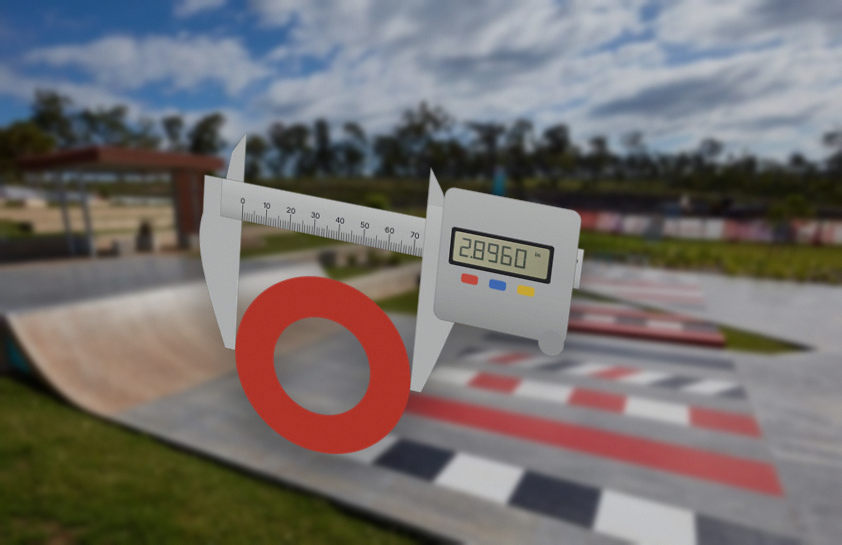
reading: in 2.8960
